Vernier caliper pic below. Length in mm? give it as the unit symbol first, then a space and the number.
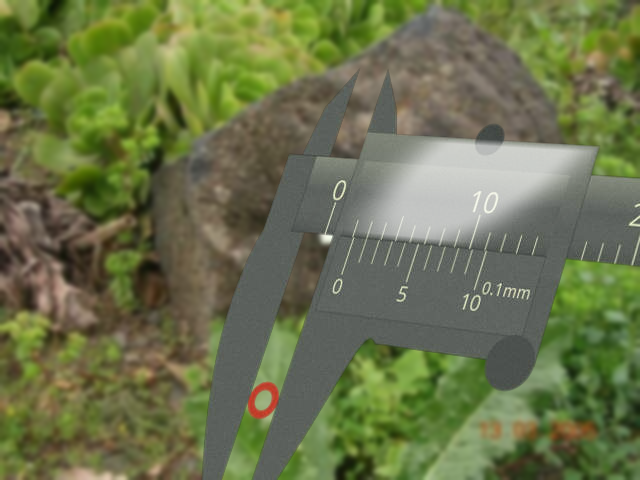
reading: mm 2.1
